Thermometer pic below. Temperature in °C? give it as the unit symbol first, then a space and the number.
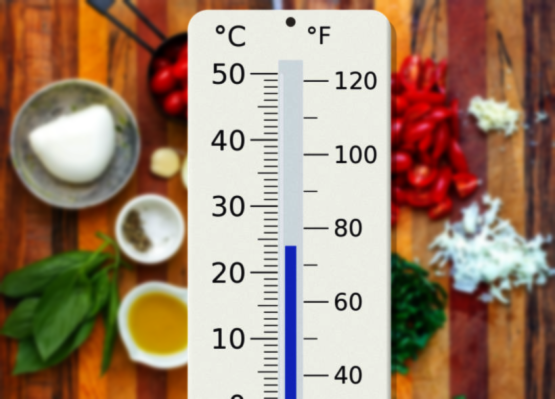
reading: °C 24
